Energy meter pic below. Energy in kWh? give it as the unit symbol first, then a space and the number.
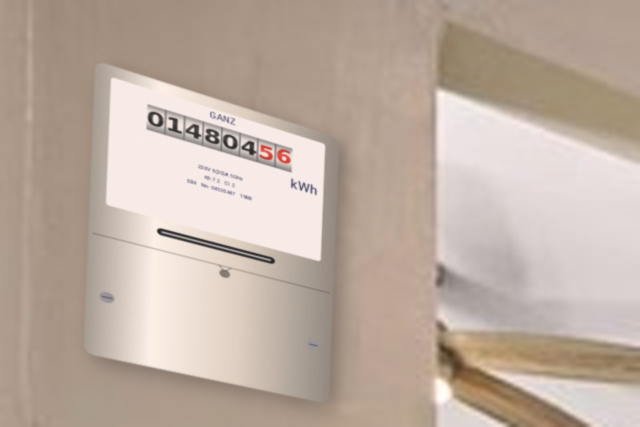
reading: kWh 14804.56
